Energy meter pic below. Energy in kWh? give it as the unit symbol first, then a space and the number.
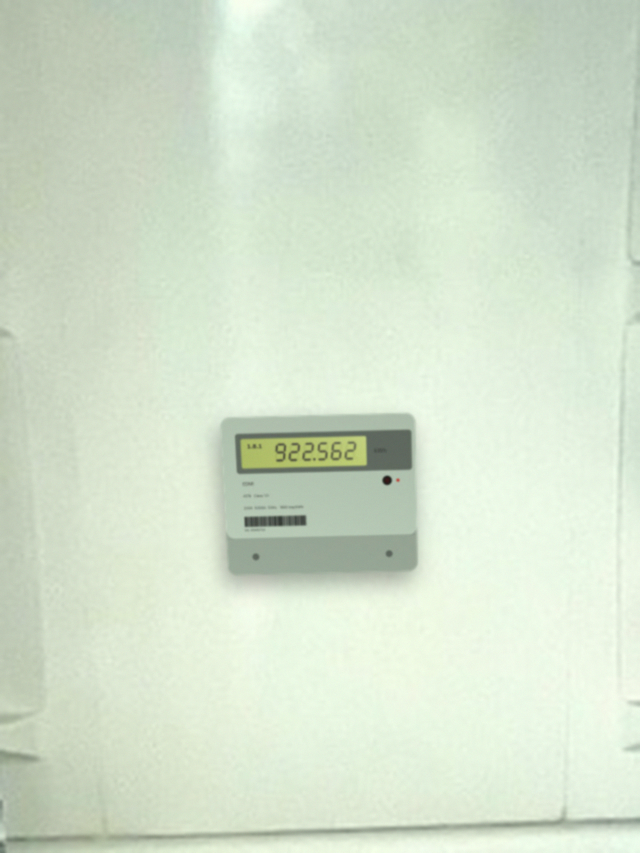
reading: kWh 922.562
